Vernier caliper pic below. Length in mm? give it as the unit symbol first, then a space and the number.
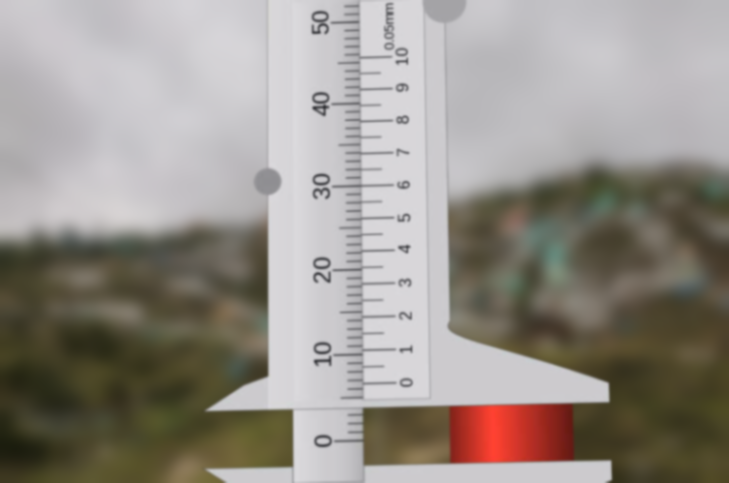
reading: mm 6.6
